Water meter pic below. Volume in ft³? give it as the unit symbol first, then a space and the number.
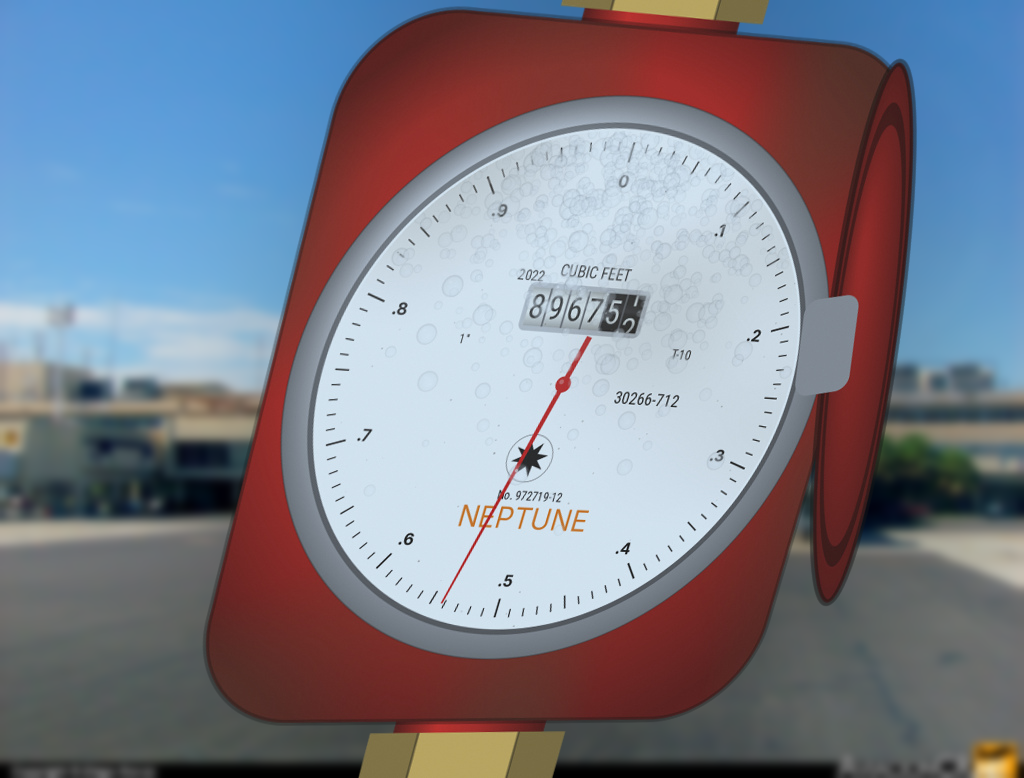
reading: ft³ 896751.54
